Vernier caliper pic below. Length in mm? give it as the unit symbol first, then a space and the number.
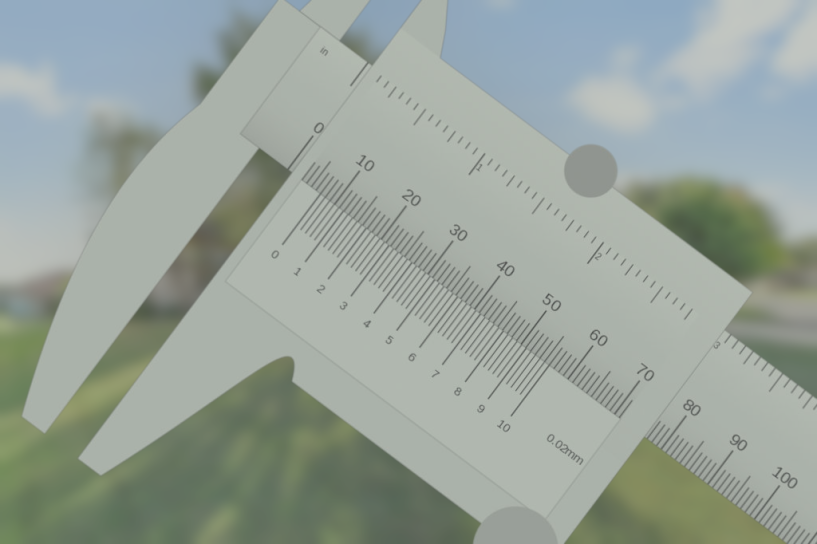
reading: mm 7.0
